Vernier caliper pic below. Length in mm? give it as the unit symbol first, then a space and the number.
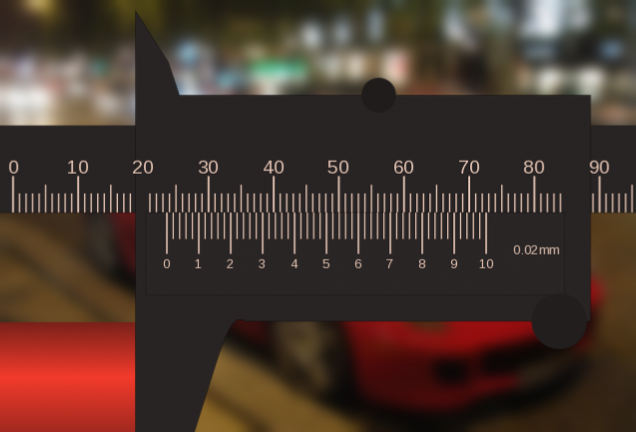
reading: mm 23.6
